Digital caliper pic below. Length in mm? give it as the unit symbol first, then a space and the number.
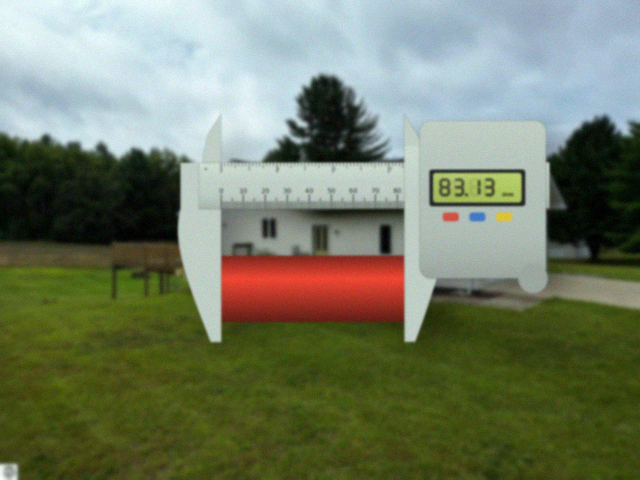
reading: mm 83.13
